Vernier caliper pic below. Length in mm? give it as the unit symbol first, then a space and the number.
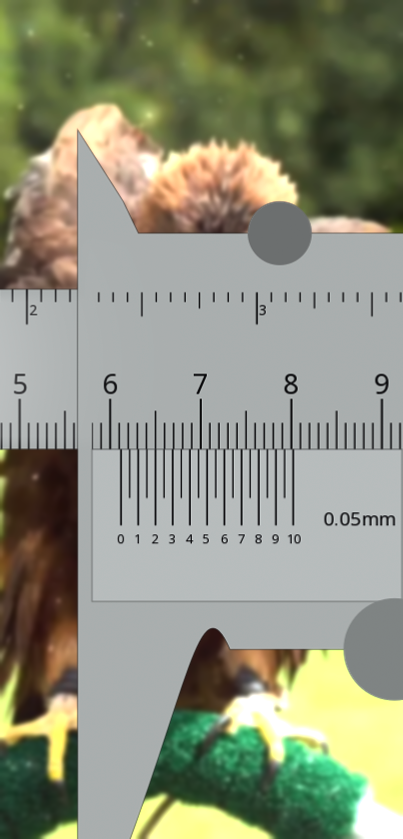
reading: mm 61.2
